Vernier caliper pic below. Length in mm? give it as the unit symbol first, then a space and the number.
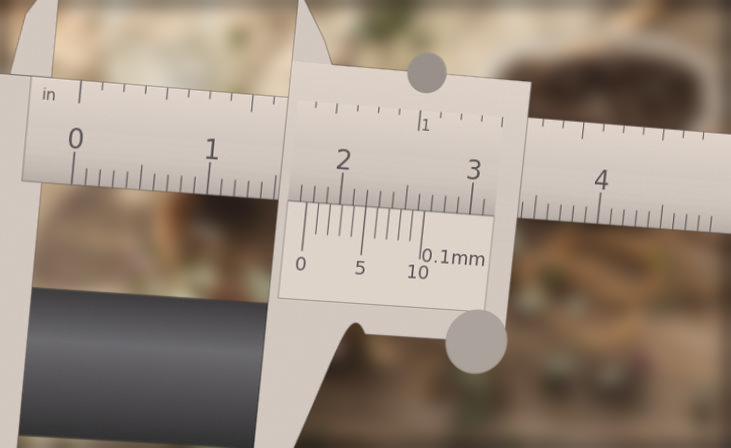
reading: mm 17.5
